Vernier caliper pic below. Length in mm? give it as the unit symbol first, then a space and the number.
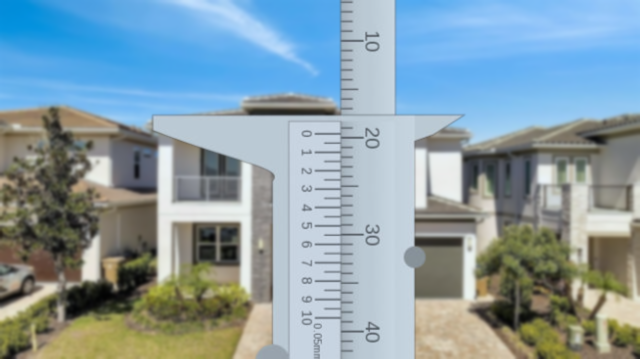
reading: mm 19.6
